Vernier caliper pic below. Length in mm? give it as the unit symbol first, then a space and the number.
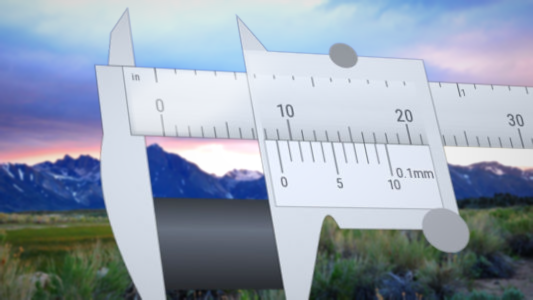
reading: mm 8.8
